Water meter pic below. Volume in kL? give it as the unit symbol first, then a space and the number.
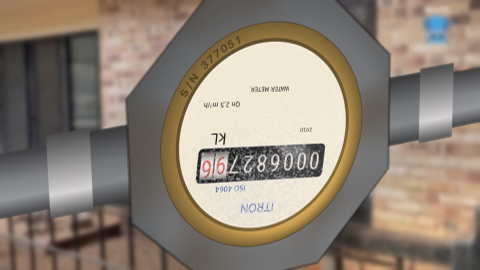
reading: kL 6827.96
